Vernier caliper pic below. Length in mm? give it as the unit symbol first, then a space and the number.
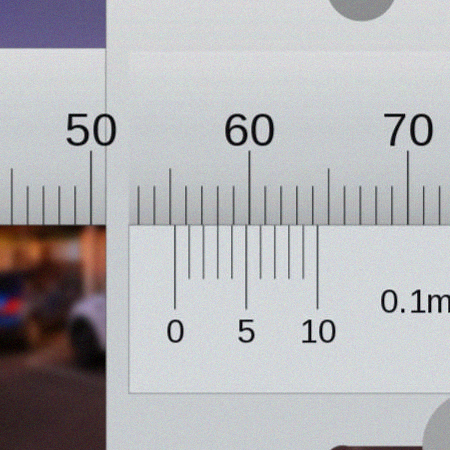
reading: mm 55.3
